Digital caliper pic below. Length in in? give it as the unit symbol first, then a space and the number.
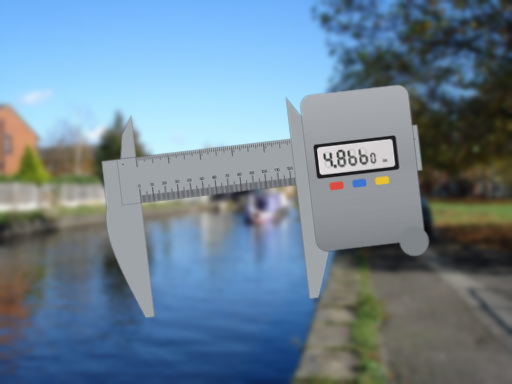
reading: in 4.8660
